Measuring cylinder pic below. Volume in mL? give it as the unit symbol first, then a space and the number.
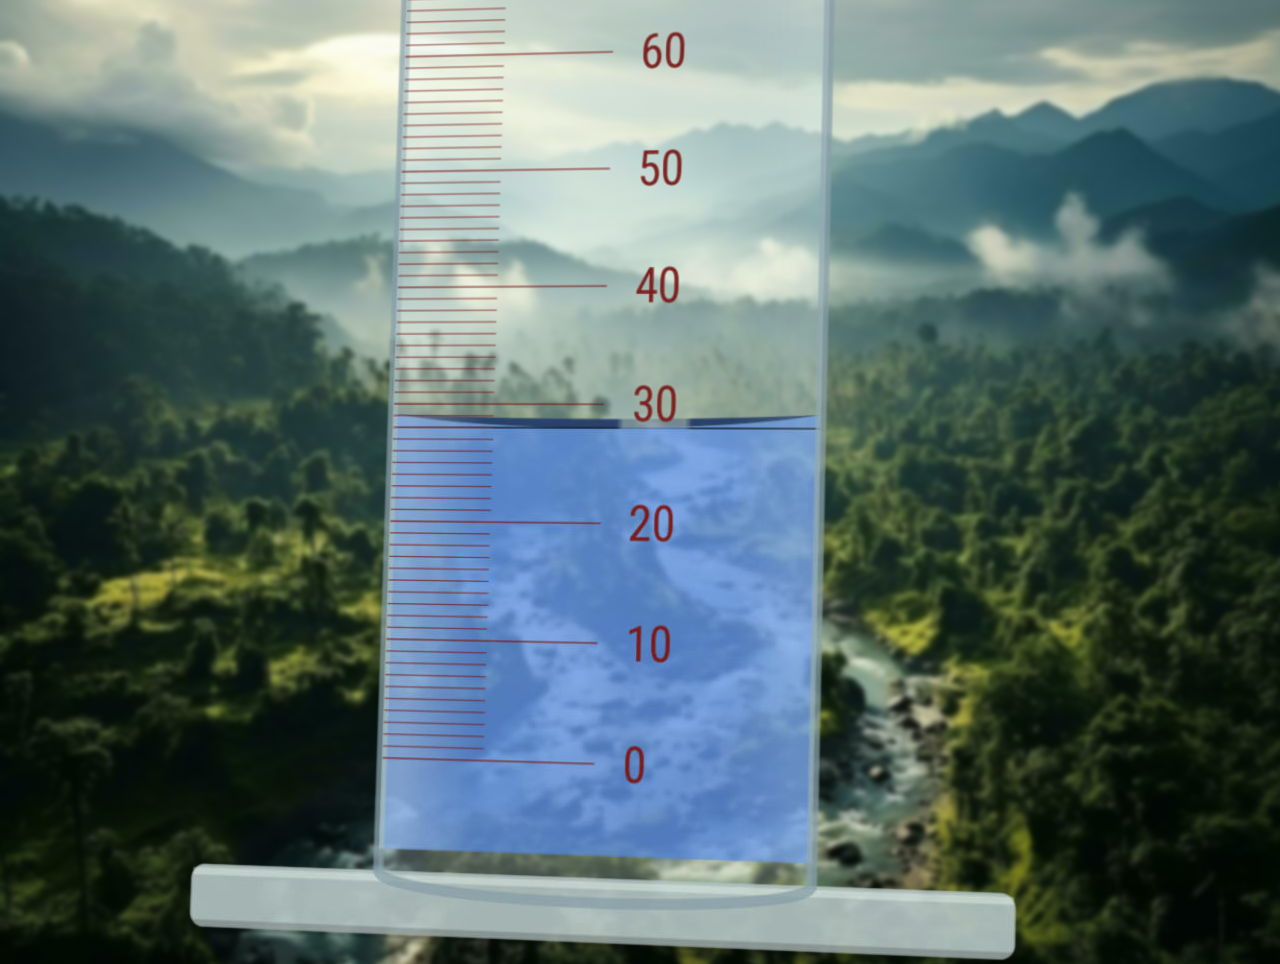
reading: mL 28
